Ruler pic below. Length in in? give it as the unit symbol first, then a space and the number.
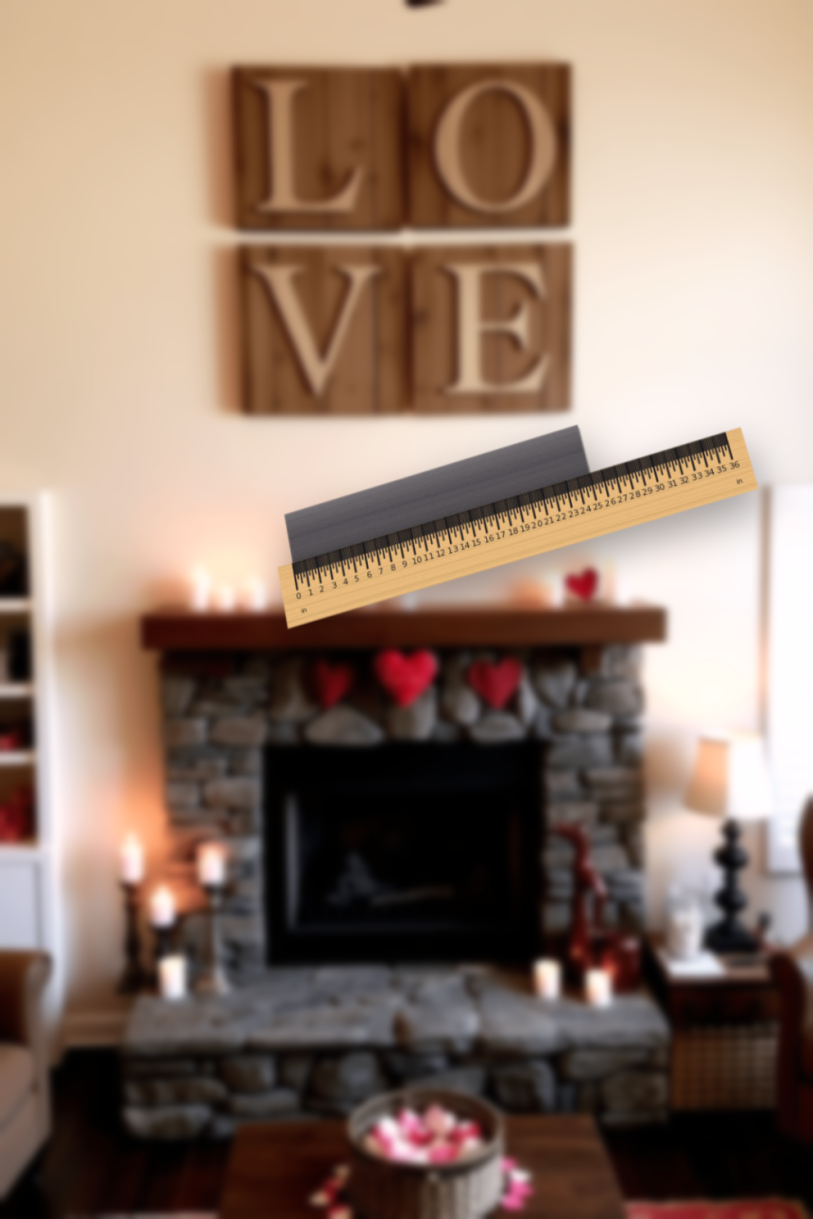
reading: in 25
